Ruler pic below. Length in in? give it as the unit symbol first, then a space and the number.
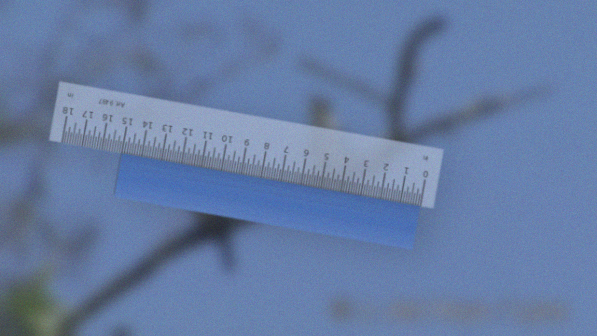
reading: in 15
